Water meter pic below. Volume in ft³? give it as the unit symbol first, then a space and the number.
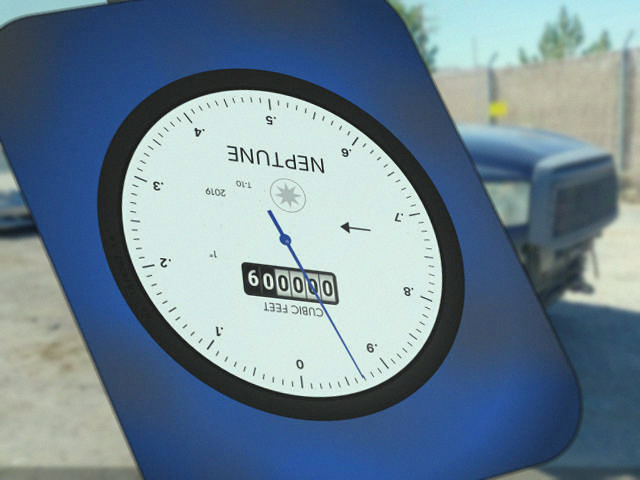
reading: ft³ 8.93
